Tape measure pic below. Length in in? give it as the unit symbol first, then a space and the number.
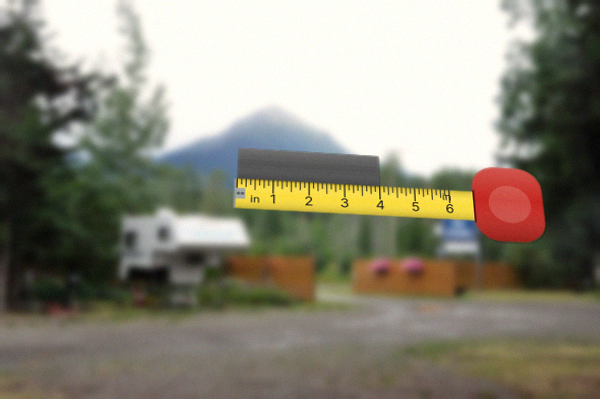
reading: in 4
